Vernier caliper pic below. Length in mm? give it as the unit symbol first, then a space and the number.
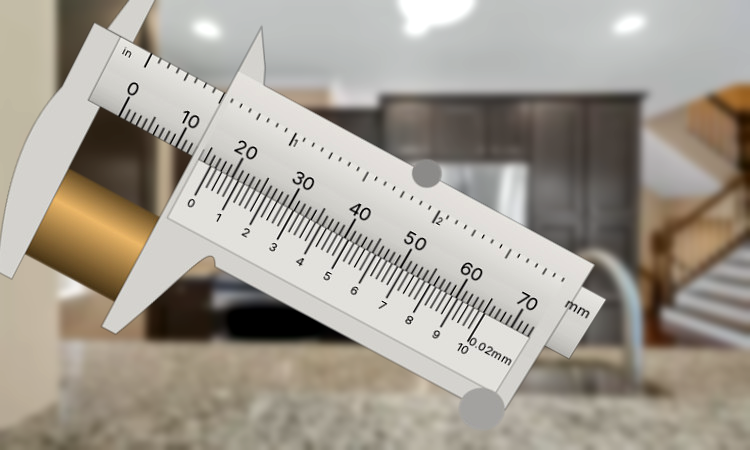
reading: mm 16.2
